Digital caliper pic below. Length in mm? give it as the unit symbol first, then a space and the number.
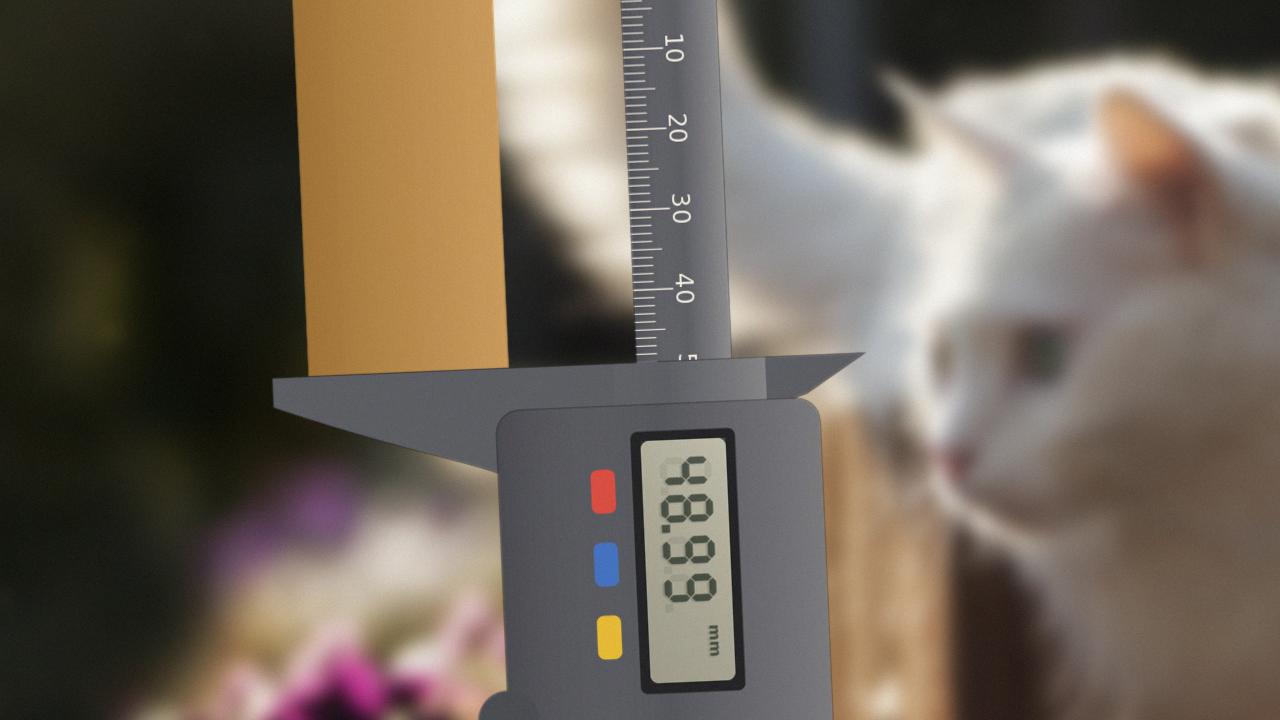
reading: mm 48.99
